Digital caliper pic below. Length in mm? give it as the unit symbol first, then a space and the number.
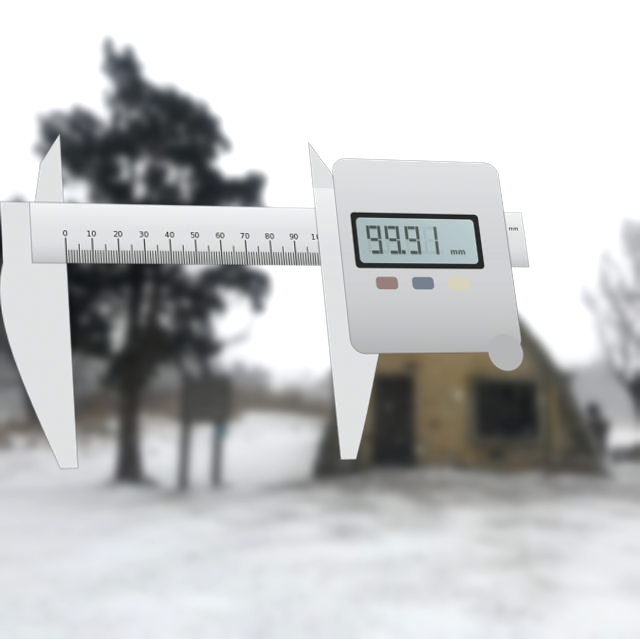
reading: mm 99.91
